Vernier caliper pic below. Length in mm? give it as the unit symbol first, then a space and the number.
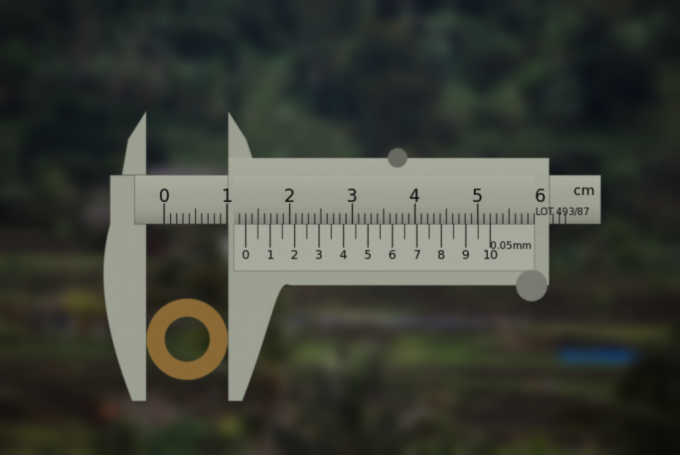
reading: mm 13.0
